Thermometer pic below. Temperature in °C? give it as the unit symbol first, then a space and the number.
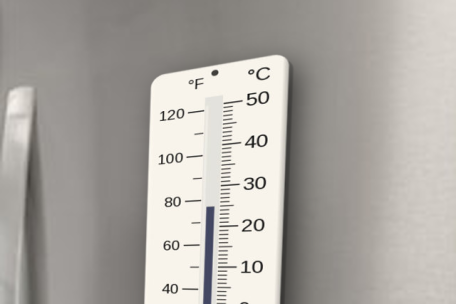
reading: °C 25
